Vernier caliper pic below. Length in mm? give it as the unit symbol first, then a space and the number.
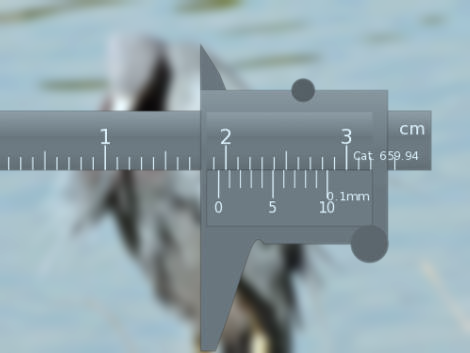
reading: mm 19.4
